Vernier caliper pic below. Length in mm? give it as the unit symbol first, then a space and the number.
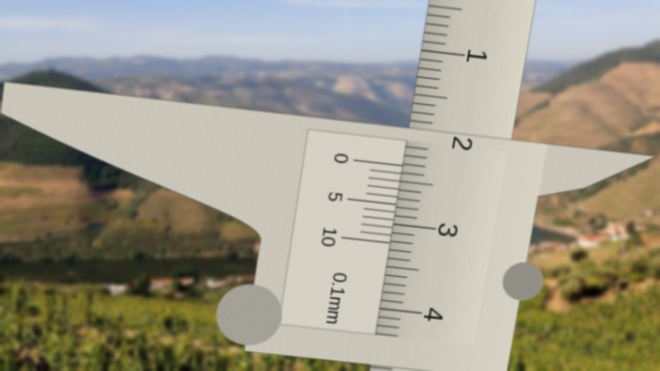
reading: mm 23.2
